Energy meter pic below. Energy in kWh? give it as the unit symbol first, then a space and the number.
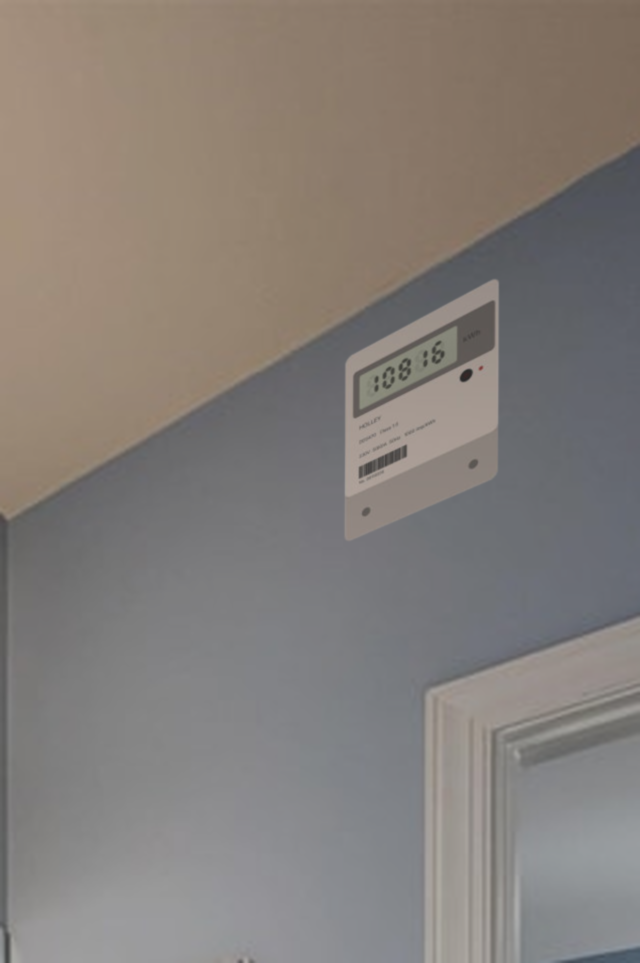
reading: kWh 10816
